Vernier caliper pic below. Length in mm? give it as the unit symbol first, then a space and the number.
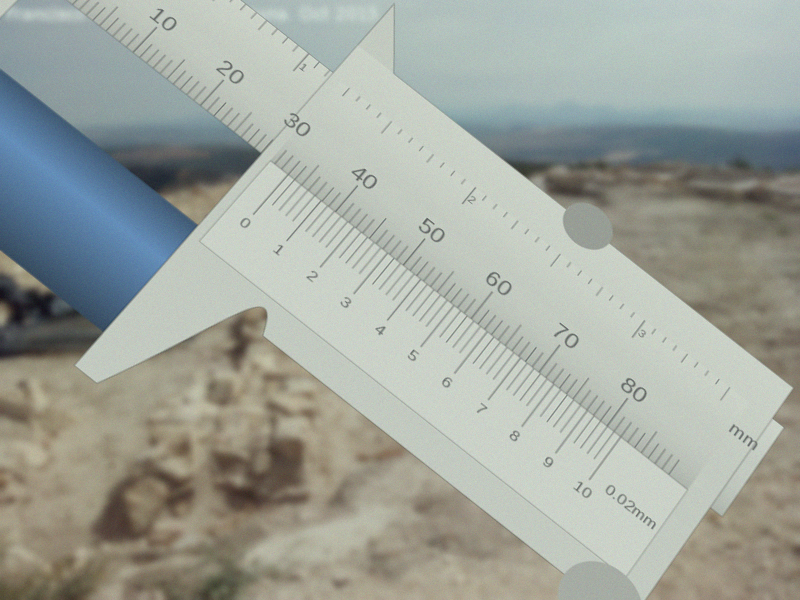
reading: mm 33.0
